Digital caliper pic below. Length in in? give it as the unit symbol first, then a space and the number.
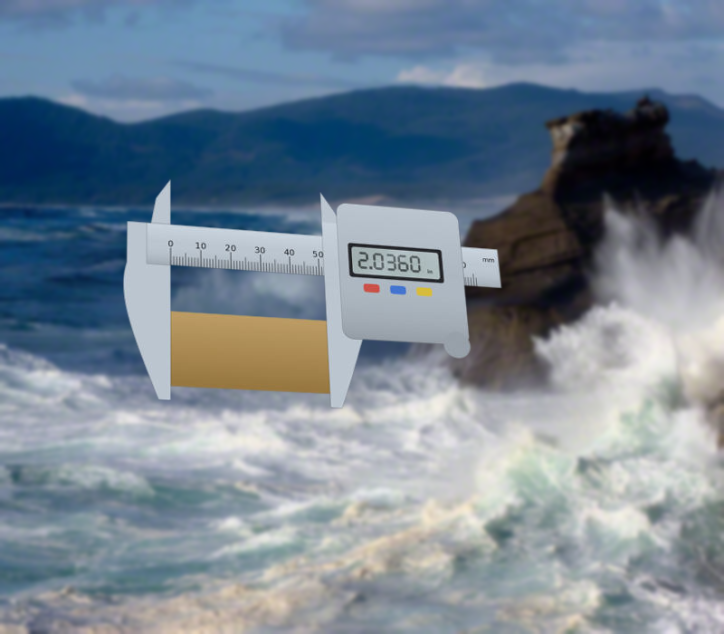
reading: in 2.0360
